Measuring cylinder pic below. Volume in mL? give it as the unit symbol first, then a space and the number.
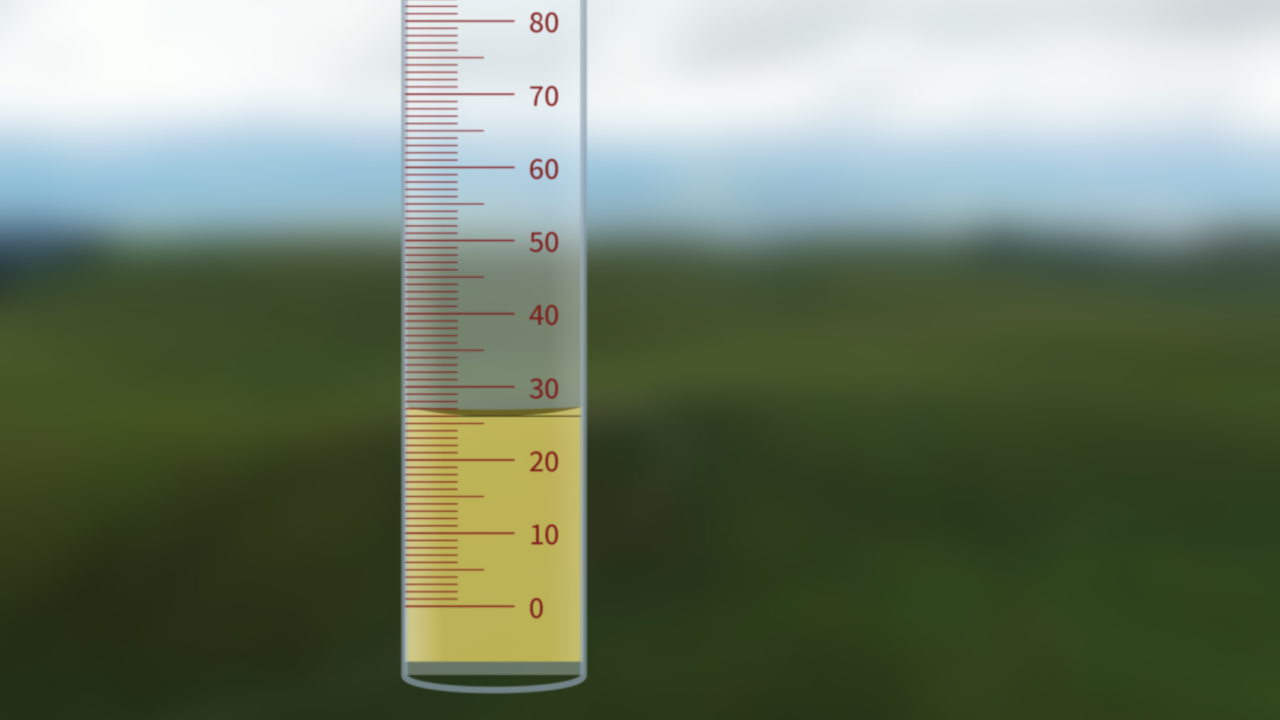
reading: mL 26
